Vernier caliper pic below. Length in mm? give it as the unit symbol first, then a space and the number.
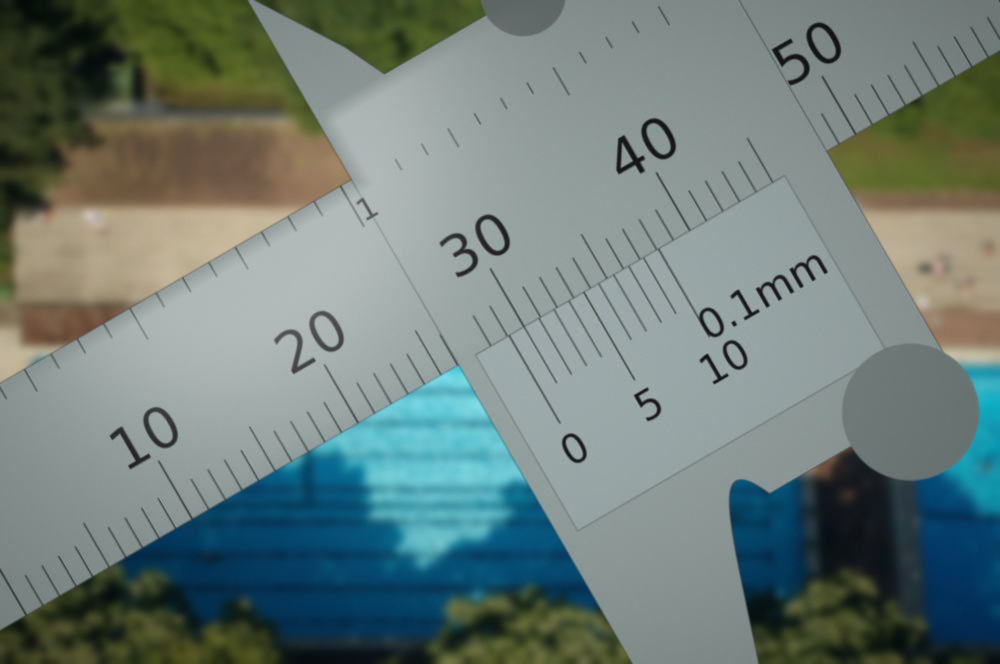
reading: mm 29.1
